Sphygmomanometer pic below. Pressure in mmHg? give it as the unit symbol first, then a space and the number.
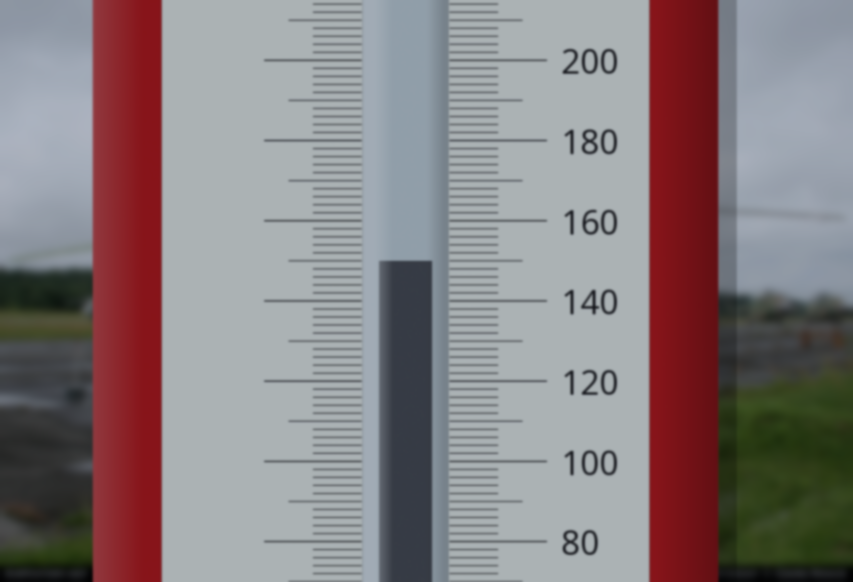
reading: mmHg 150
